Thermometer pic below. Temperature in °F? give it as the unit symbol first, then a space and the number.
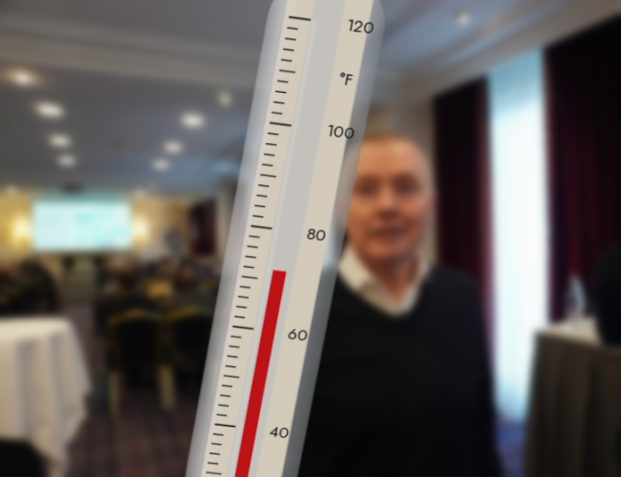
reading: °F 72
